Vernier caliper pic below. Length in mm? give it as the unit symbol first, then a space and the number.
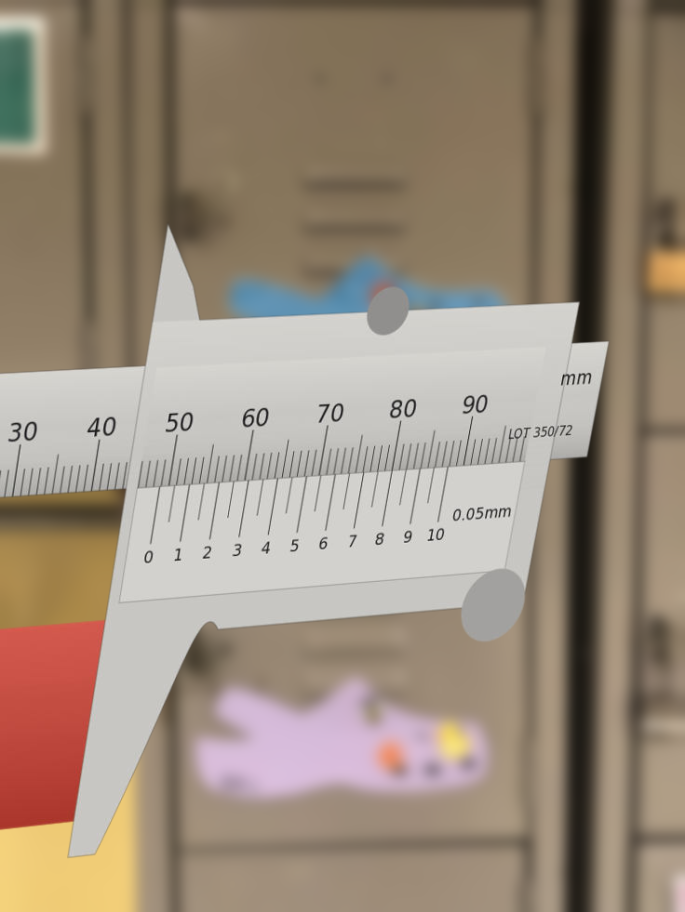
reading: mm 48.8
